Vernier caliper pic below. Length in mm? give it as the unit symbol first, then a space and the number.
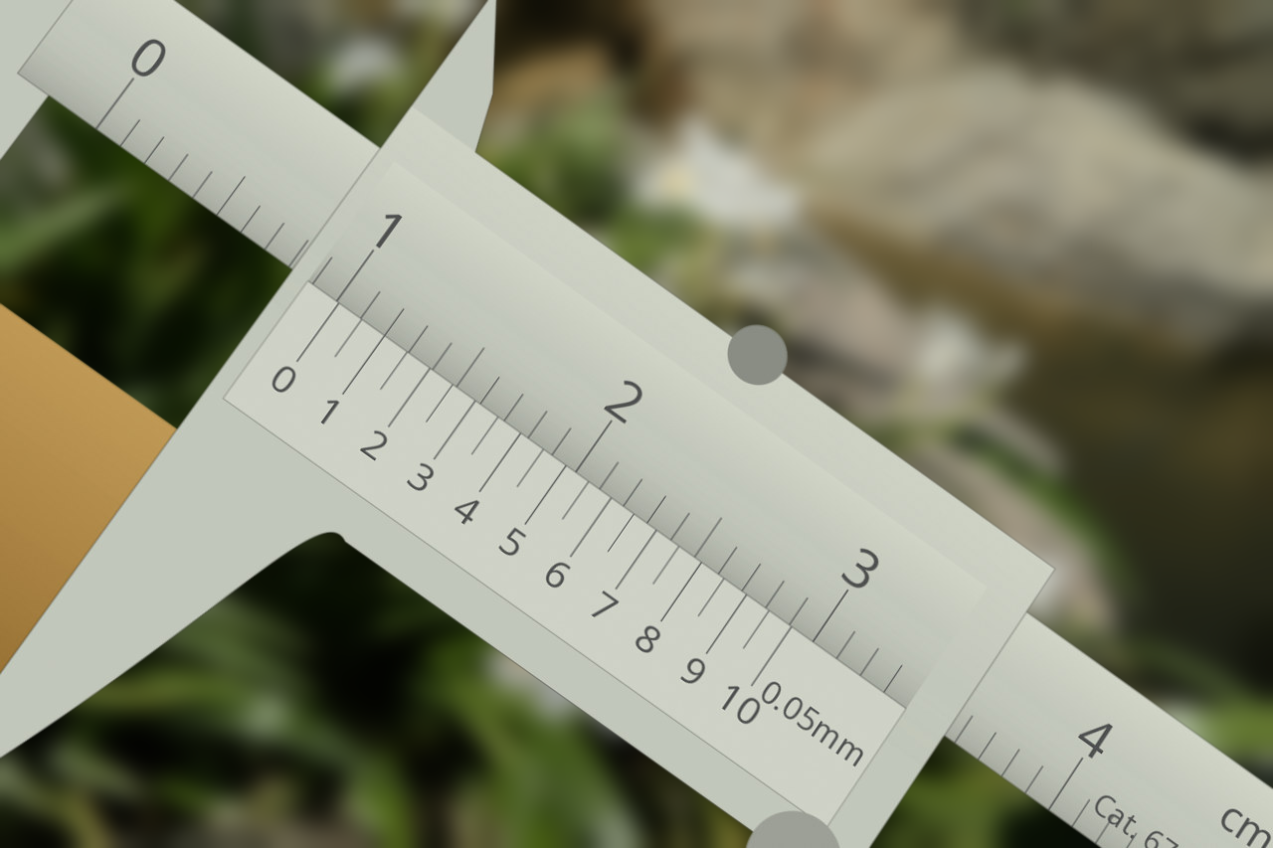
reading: mm 10.10
